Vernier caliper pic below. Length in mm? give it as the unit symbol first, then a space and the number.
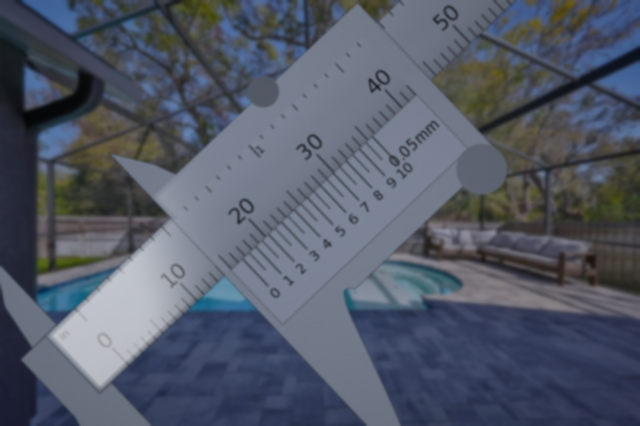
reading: mm 16.6
